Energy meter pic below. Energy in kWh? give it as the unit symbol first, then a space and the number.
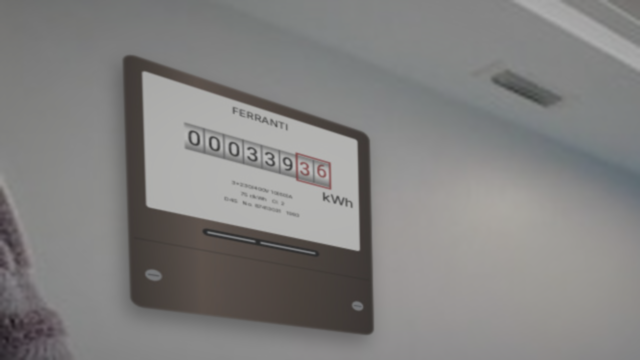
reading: kWh 339.36
